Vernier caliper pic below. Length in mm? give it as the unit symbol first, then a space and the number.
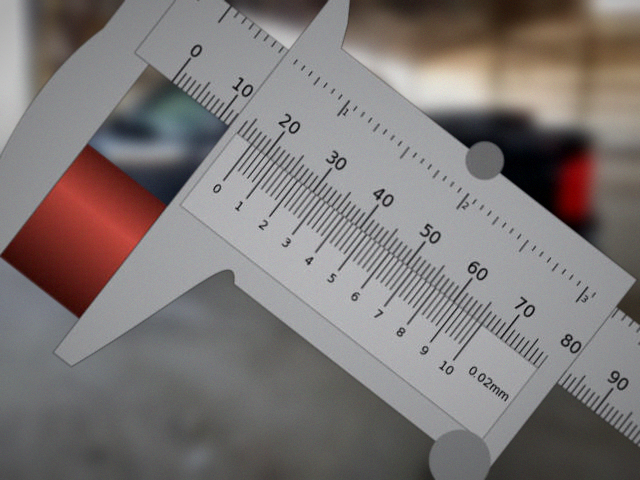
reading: mm 17.0
